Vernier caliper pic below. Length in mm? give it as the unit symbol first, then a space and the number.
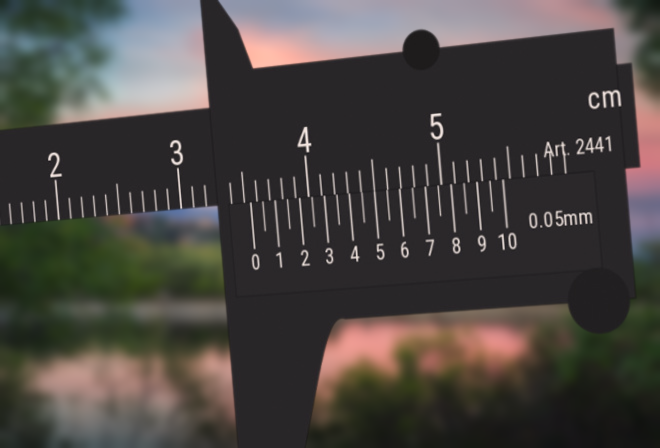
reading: mm 35.5
